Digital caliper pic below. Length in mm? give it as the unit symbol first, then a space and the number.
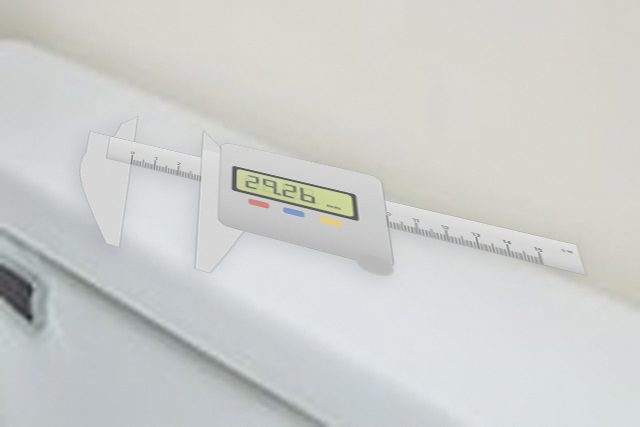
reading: mm 29.26
